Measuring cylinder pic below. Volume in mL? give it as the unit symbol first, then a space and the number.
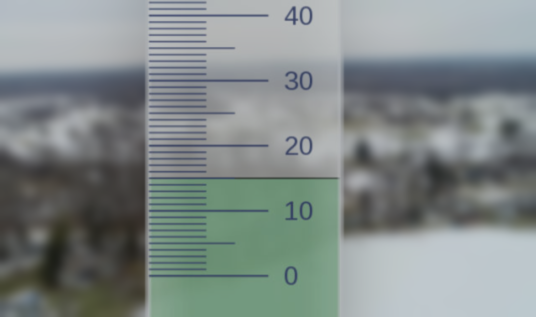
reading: mL 15
